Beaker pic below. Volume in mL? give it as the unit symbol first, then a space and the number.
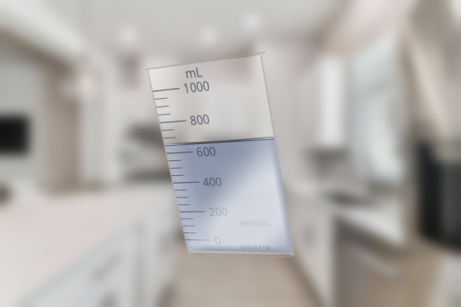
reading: mL 650
